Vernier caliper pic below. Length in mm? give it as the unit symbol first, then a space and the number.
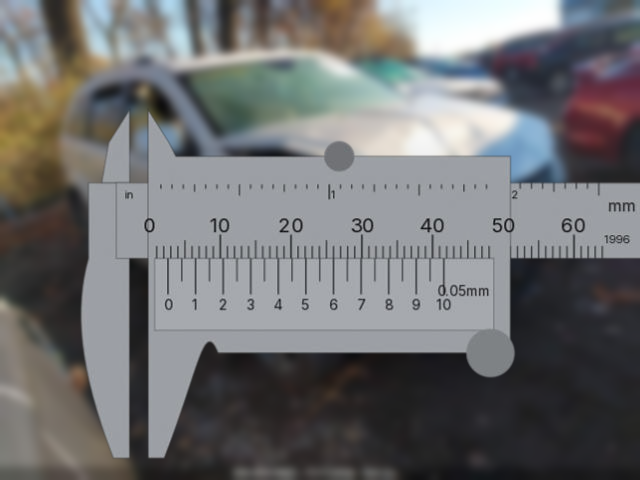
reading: mm 2.6
